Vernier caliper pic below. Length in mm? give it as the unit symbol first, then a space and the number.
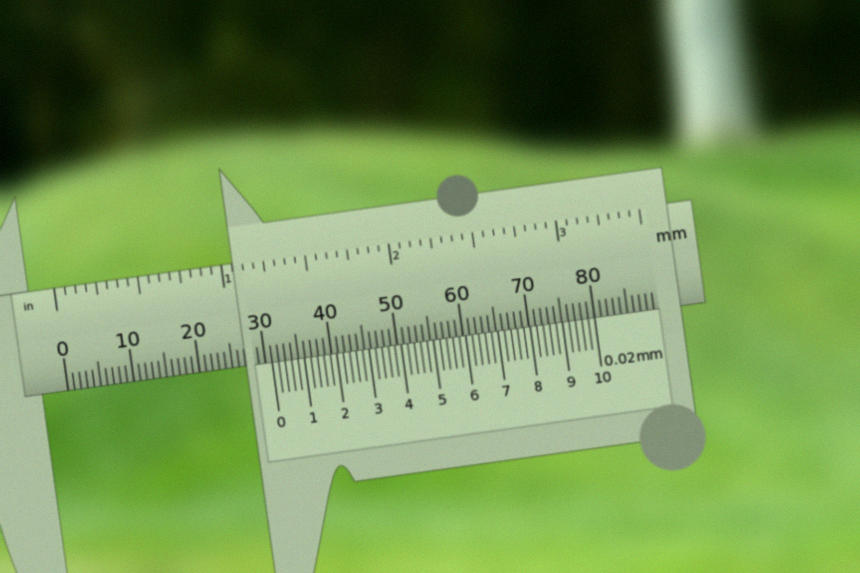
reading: mm 31.0
